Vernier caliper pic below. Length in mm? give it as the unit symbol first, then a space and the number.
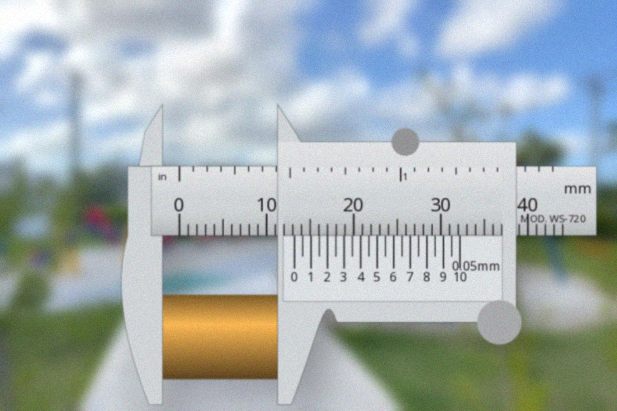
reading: mm 13.2
